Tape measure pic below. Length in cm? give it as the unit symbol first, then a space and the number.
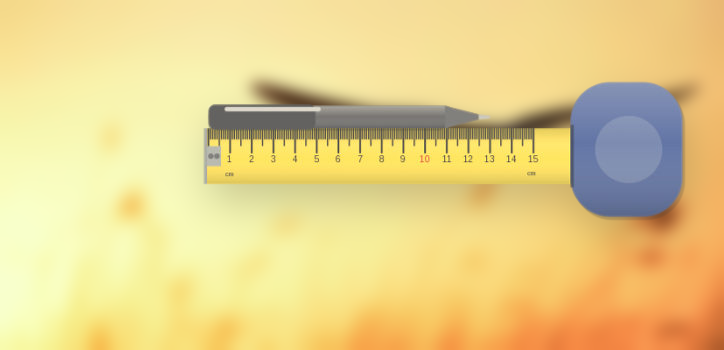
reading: cm 13
